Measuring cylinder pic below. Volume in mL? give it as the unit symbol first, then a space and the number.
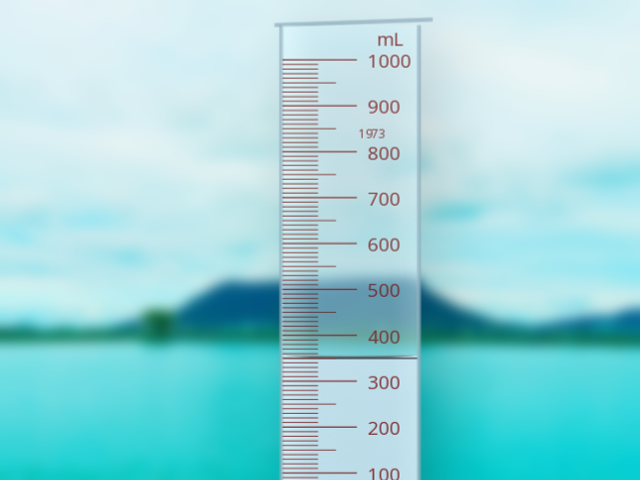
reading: mL 350
